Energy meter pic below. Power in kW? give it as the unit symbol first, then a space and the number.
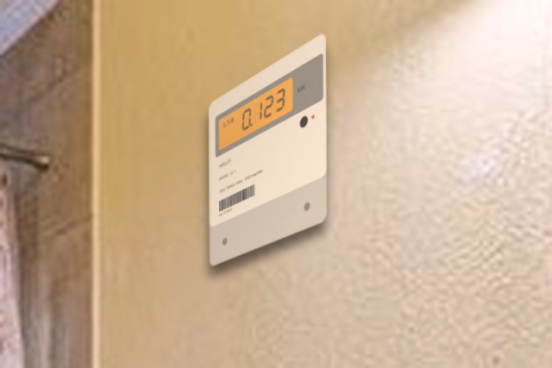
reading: kW 0.123
